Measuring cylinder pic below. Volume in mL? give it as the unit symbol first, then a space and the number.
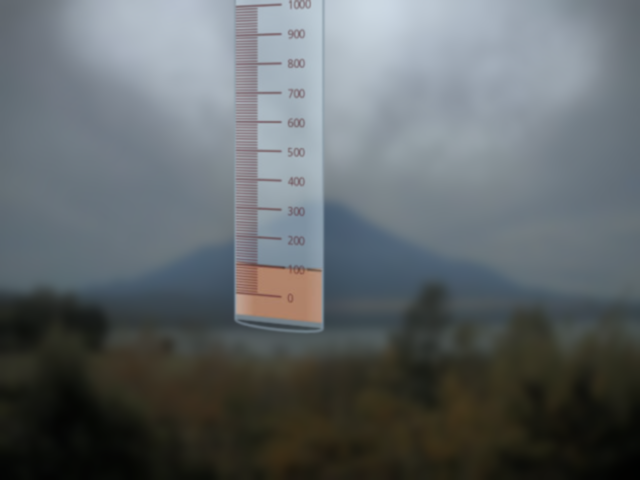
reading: mL 100
